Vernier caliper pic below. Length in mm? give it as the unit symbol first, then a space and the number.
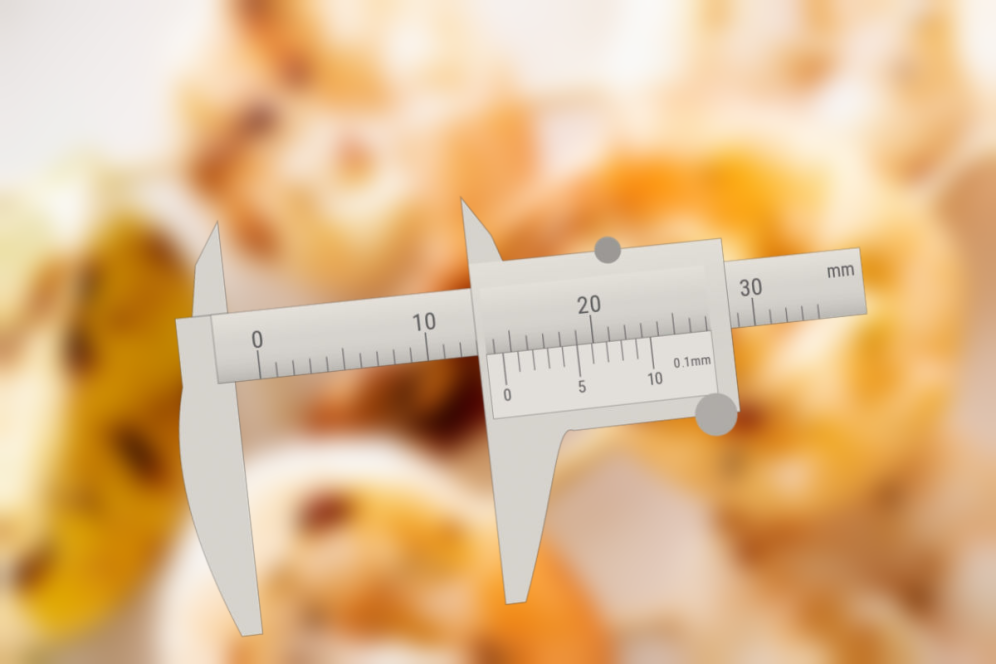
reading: mm 14.5
